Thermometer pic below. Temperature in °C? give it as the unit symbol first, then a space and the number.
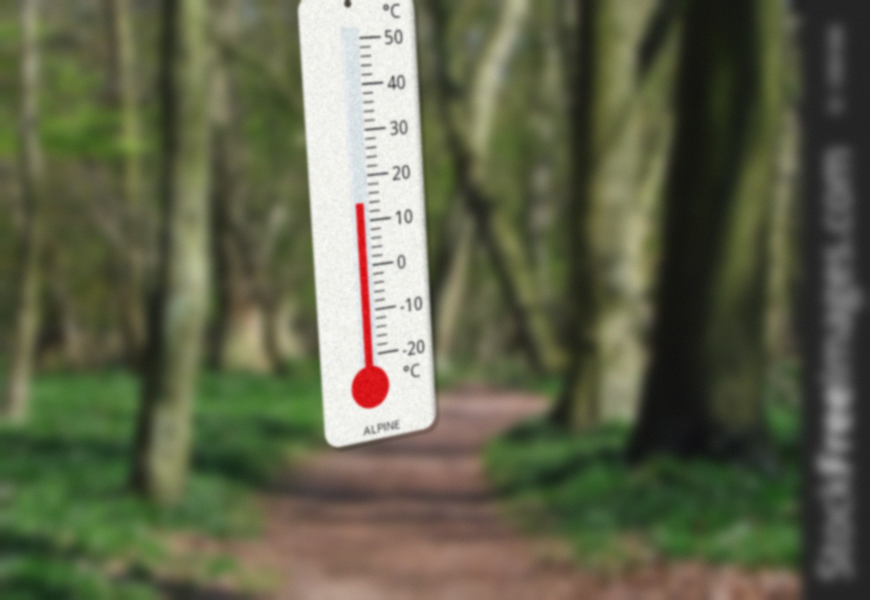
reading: °C 14
